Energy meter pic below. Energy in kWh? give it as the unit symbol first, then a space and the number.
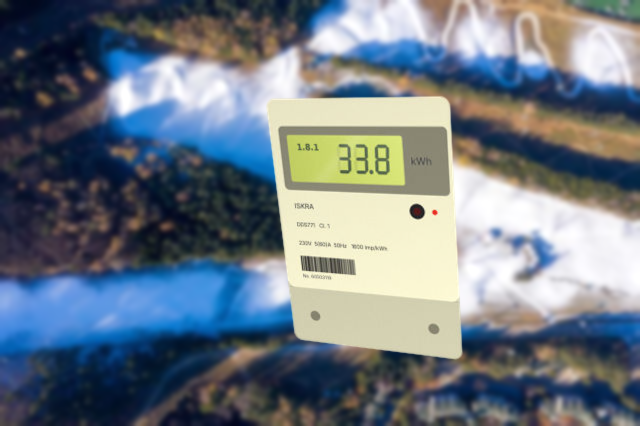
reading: kWh 33.8
